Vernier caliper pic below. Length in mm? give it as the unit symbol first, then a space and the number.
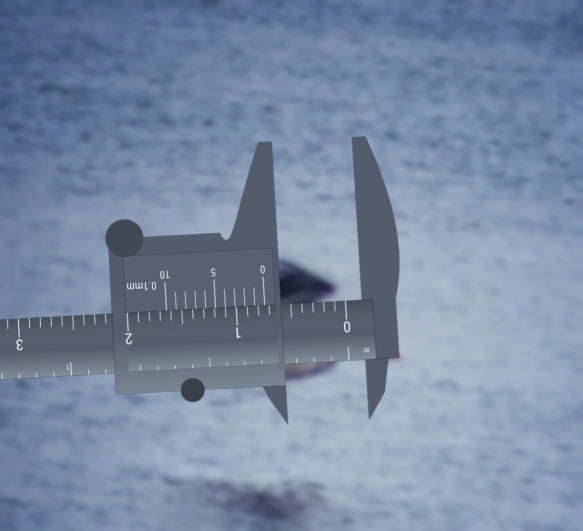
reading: mm 7.4
